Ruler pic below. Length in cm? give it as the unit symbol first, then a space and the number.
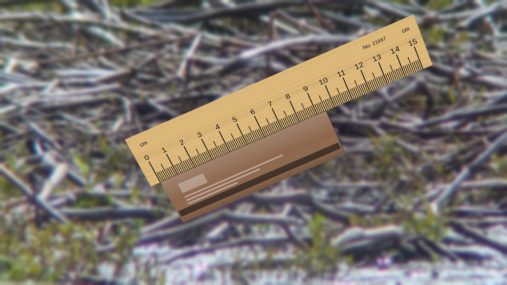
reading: cm 9.5
